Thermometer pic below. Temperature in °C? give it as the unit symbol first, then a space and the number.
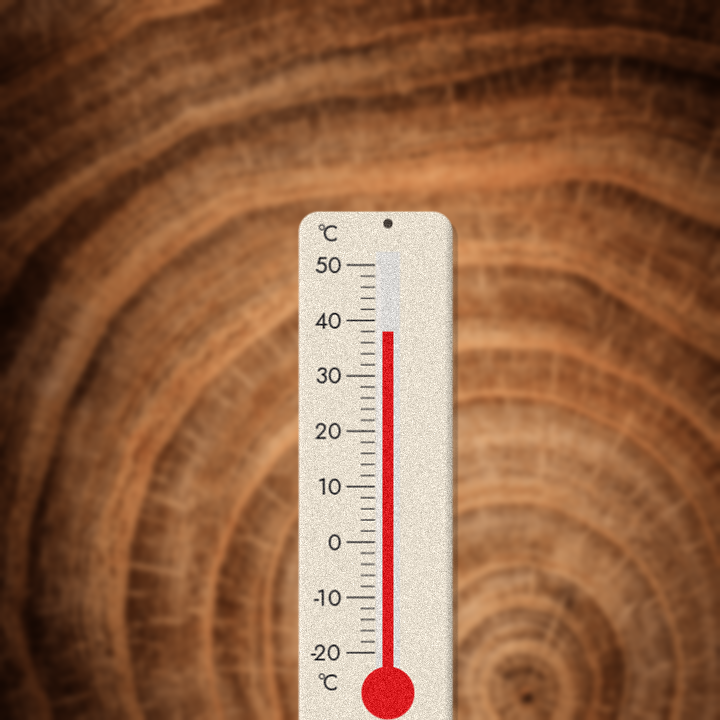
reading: °C 38
